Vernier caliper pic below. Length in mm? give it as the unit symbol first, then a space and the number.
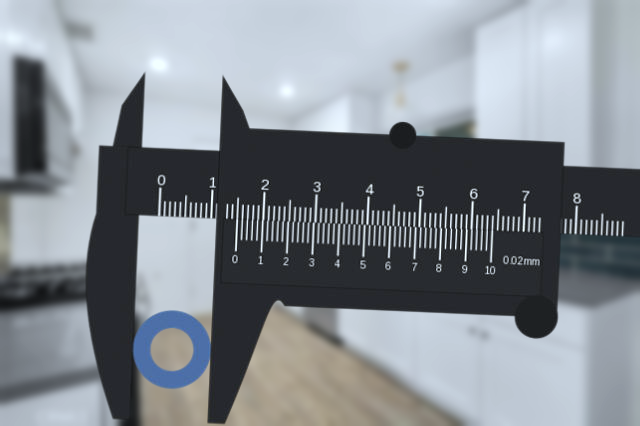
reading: mm 15.0
